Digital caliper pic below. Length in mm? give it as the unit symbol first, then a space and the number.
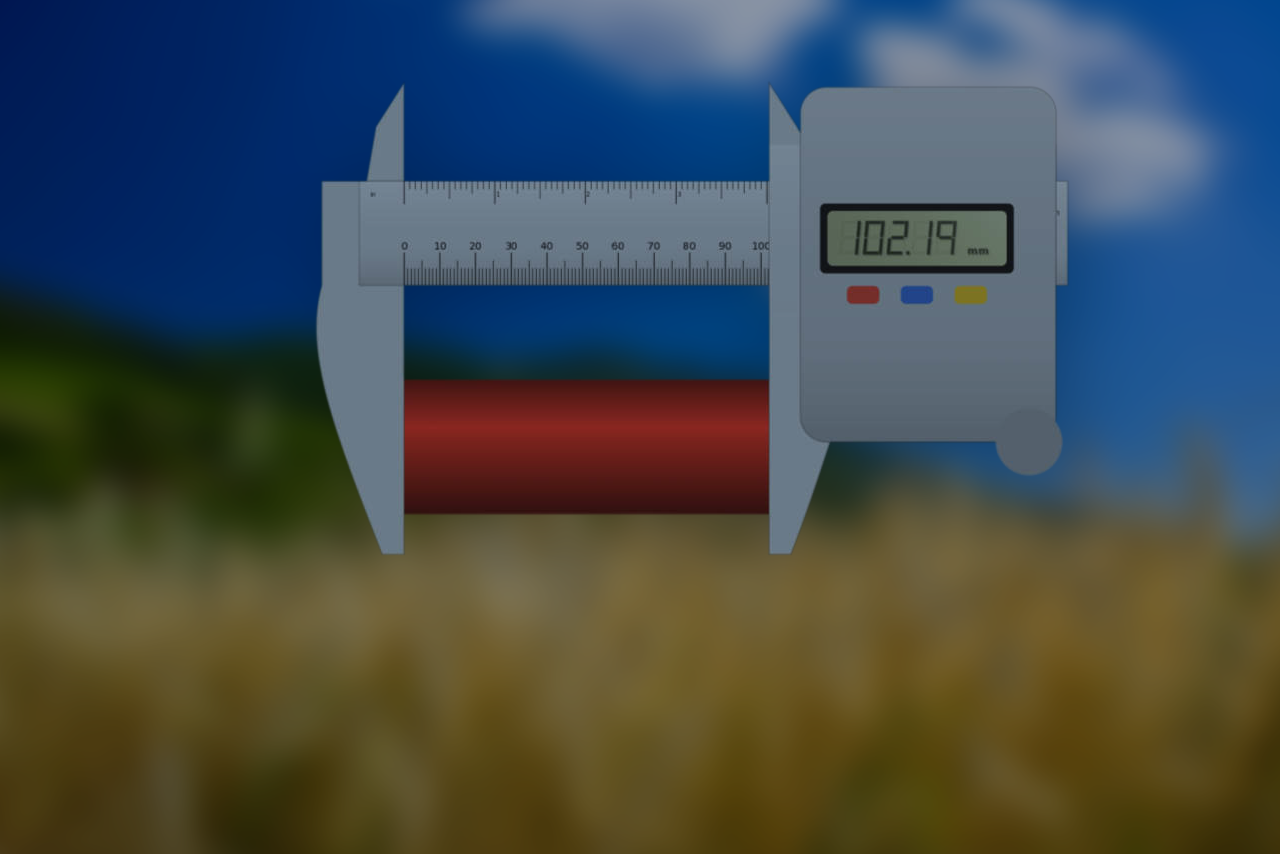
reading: mm 102.19
